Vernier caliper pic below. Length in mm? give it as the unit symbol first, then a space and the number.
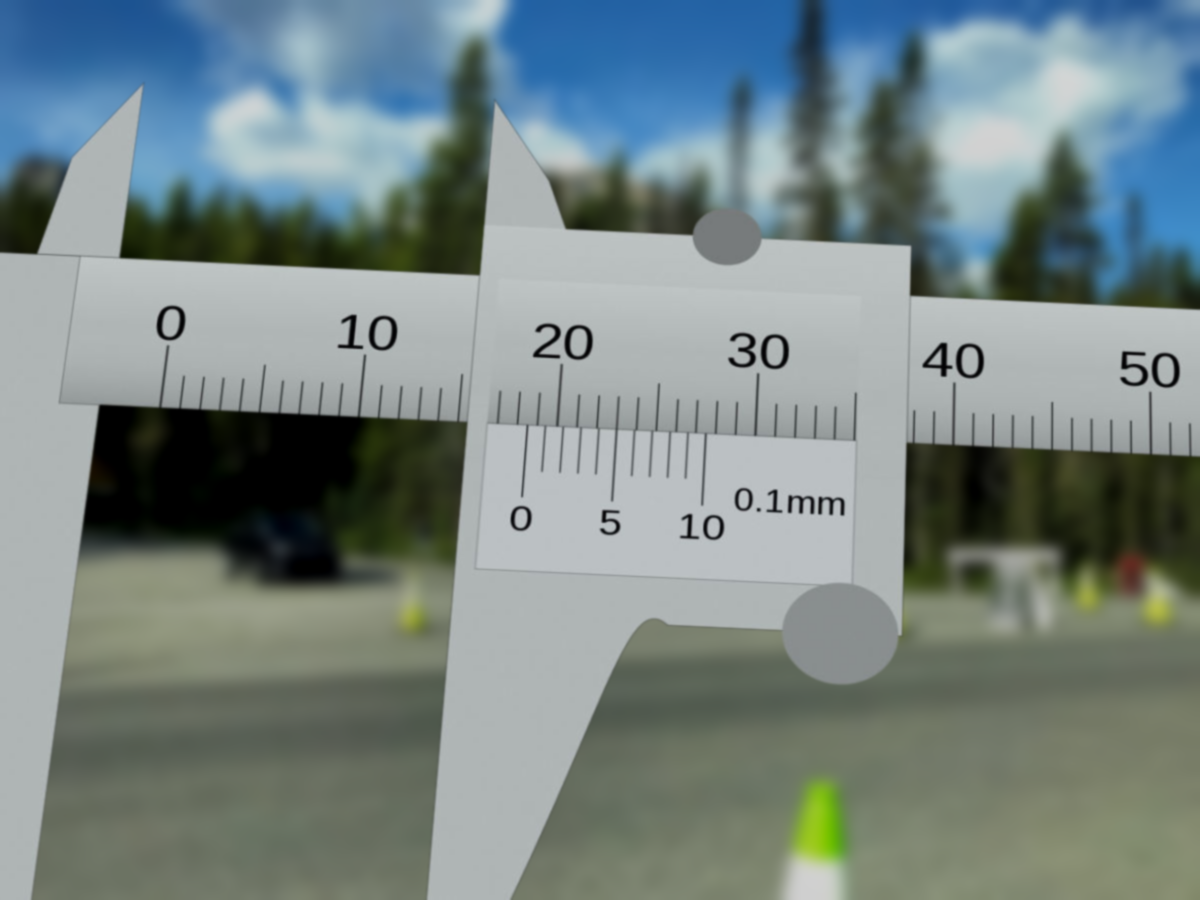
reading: mm 18.5
